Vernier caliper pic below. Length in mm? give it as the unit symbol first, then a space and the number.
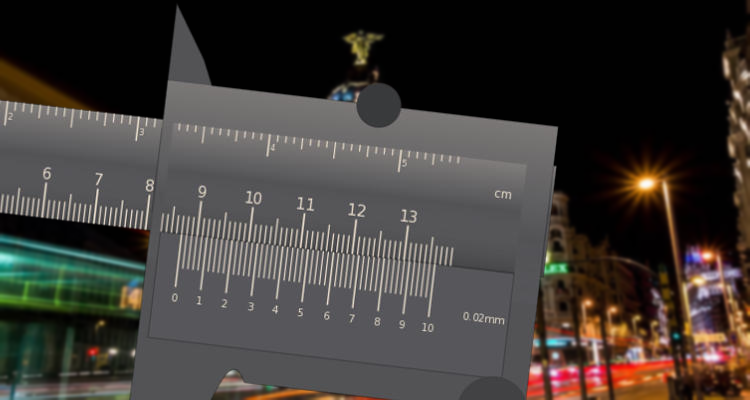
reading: mm 87.0
